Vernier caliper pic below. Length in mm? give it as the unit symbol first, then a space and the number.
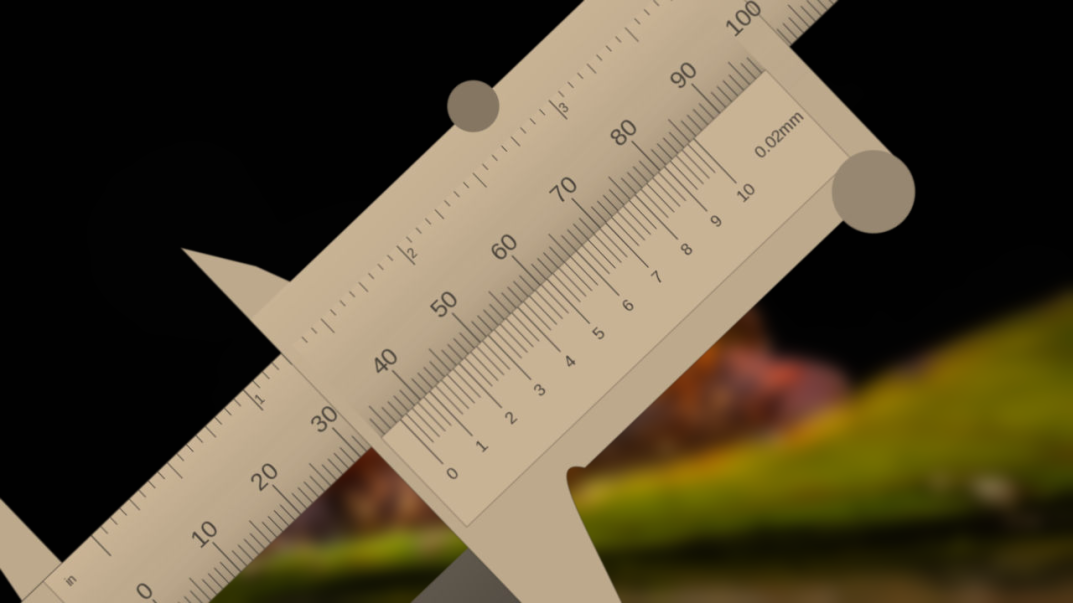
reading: mm 36.6
